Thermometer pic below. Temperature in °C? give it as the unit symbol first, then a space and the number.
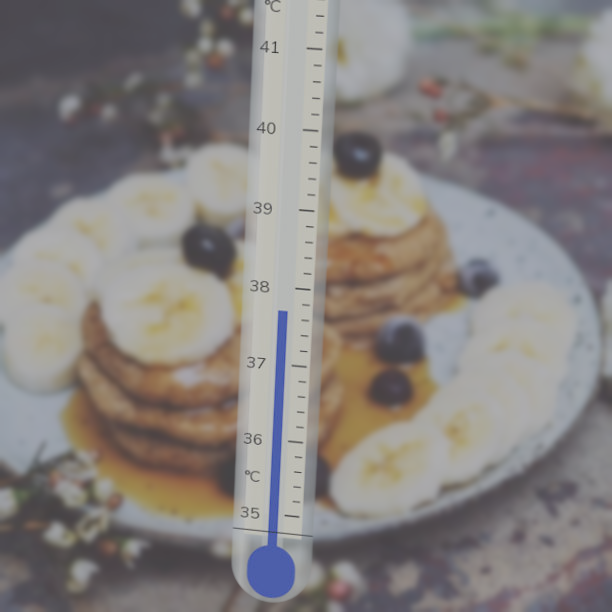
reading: °C 37.7
